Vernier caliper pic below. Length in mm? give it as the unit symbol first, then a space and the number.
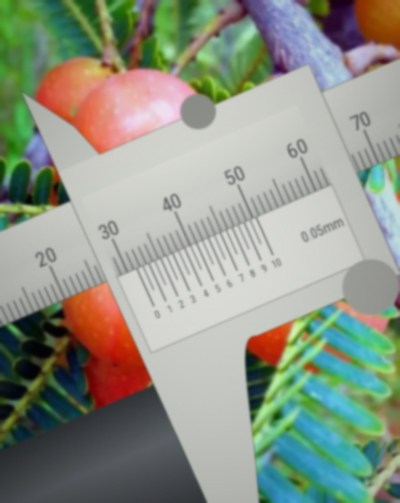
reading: mm 31.5
